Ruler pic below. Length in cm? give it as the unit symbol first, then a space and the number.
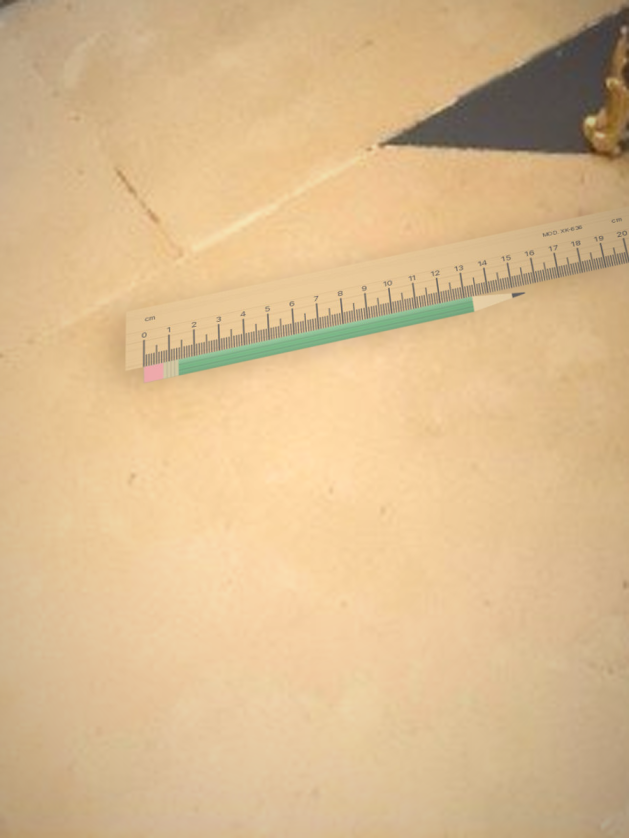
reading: cm 15.5
